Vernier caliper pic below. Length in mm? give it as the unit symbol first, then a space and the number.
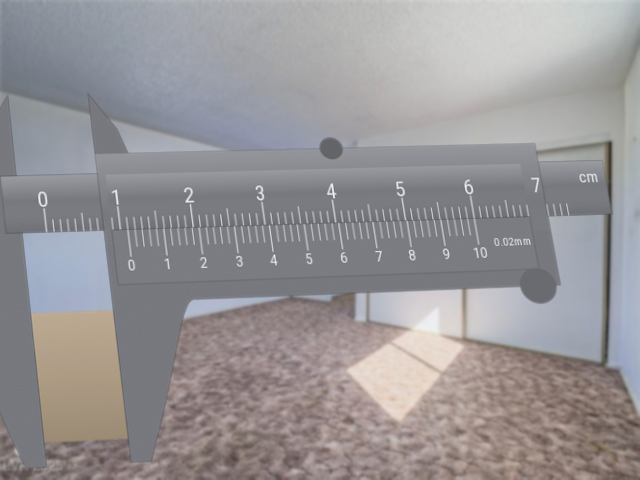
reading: mm 11.0
